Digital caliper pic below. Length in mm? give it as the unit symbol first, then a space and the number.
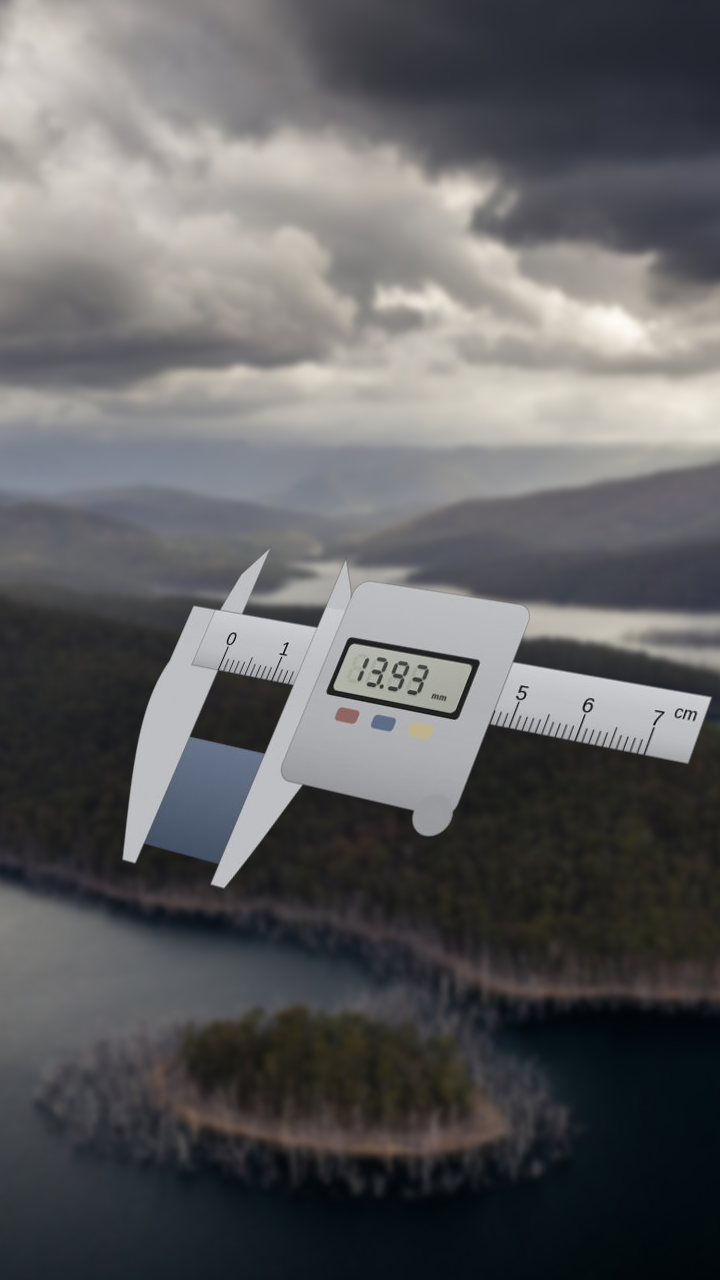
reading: mm 13.93
